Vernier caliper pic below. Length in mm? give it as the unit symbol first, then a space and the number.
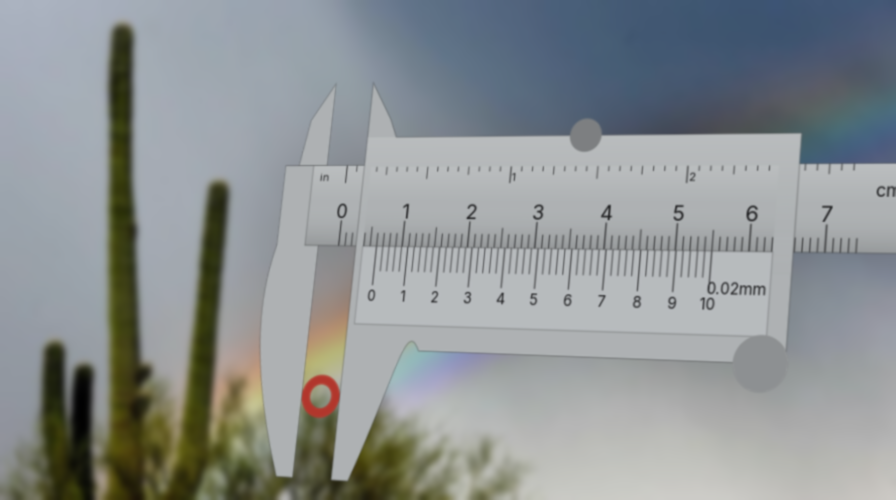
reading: mm 6.0
